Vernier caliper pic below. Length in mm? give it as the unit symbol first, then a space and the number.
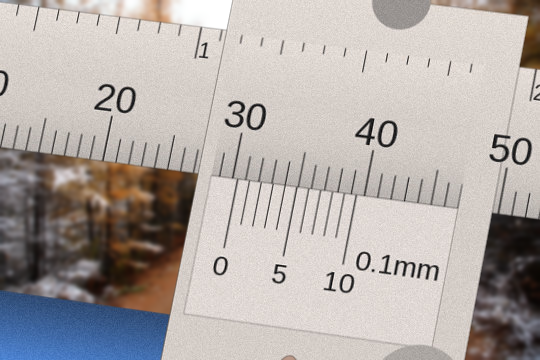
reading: mm 30.4
